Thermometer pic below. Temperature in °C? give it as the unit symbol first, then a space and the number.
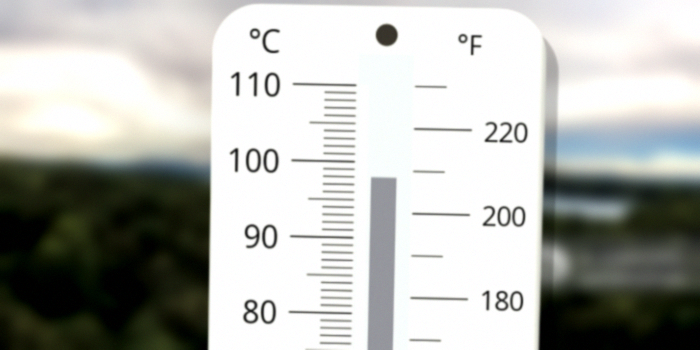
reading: °C 98
